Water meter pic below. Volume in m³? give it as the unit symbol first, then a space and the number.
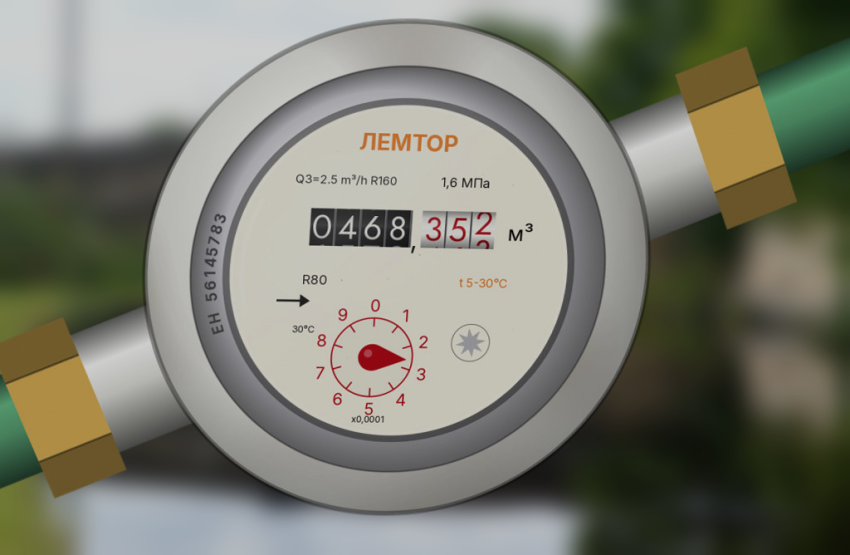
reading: m³ 468.3522
